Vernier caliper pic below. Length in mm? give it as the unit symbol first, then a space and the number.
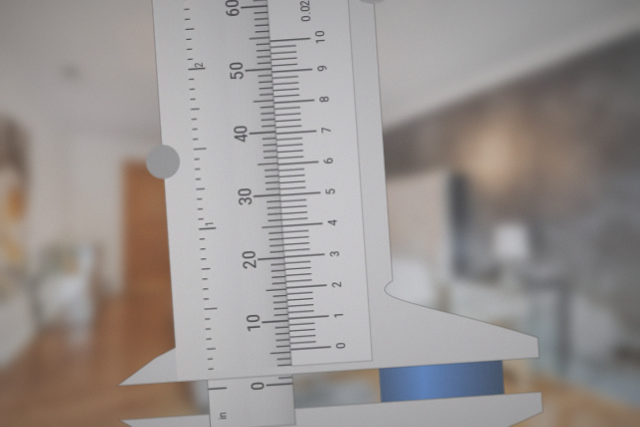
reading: mm 5.4
